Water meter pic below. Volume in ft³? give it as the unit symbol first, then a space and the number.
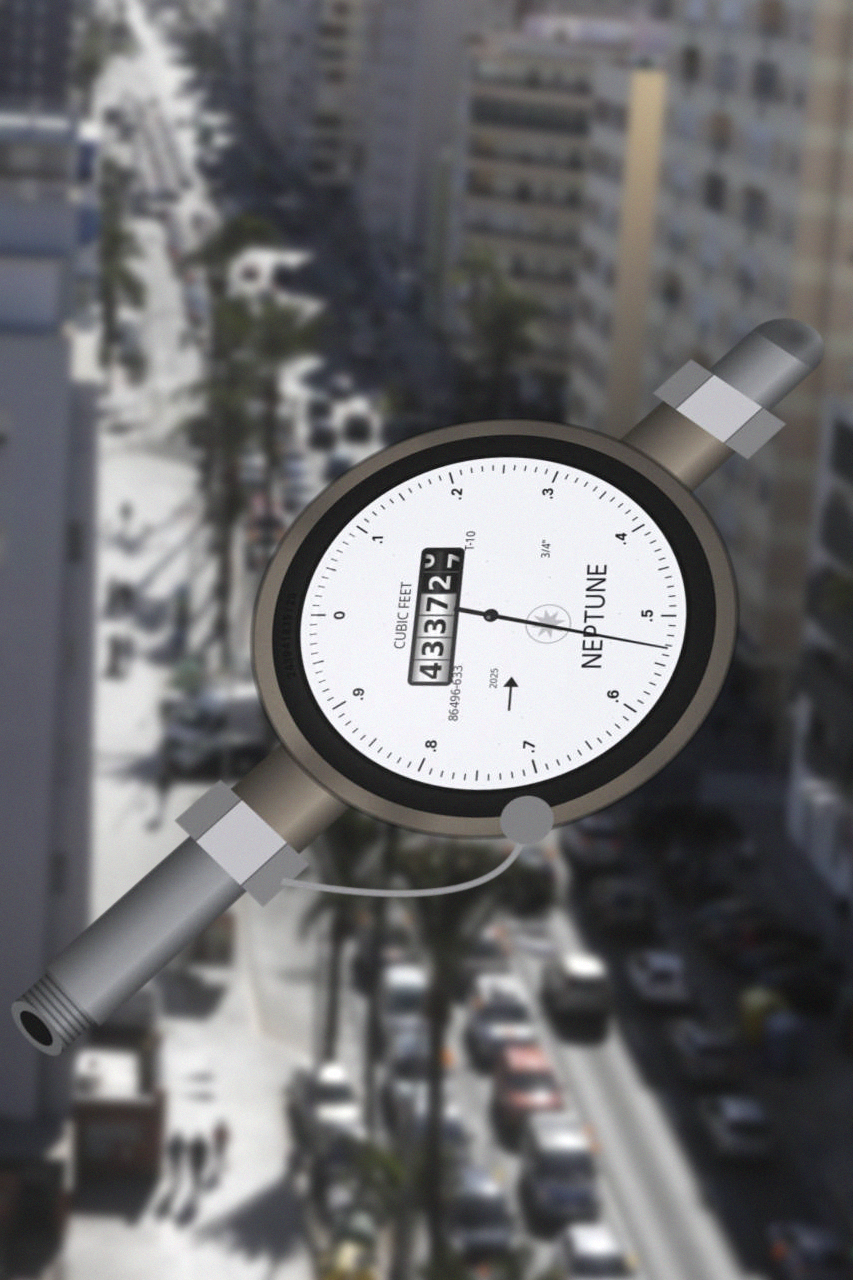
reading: ft³ 433726.53
